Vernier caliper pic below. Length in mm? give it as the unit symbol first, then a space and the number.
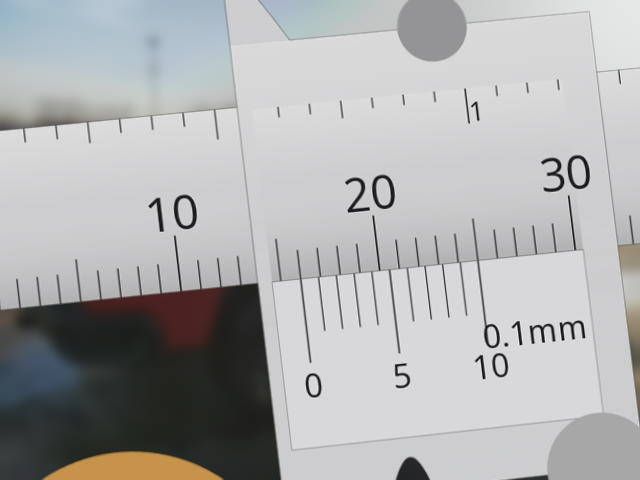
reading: mm 16.0
